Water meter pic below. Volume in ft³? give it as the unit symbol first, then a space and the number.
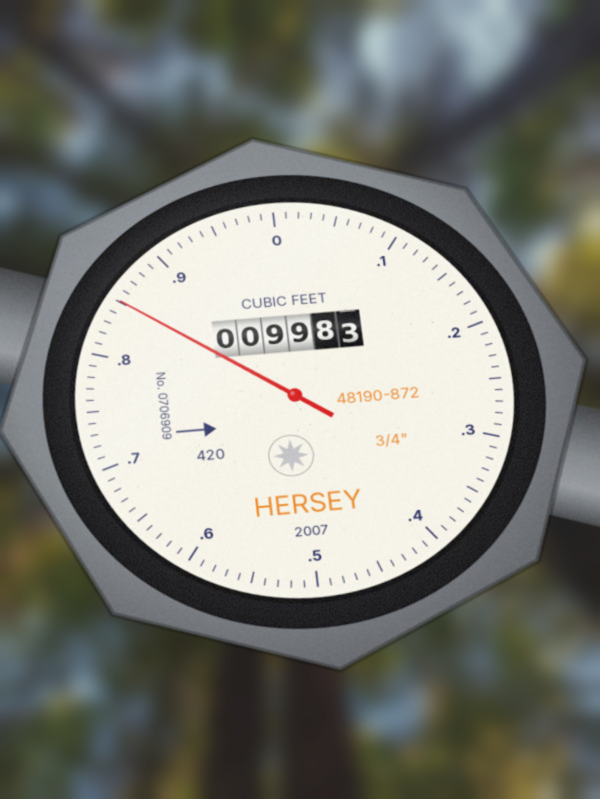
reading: ft³ 9982.85
